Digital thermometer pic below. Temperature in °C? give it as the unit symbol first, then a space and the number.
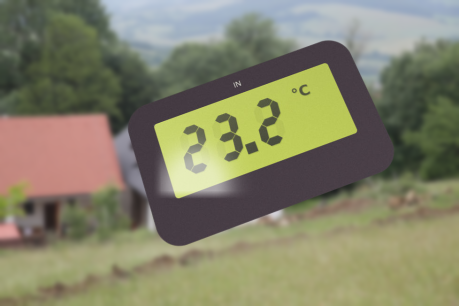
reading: °C 23.2
